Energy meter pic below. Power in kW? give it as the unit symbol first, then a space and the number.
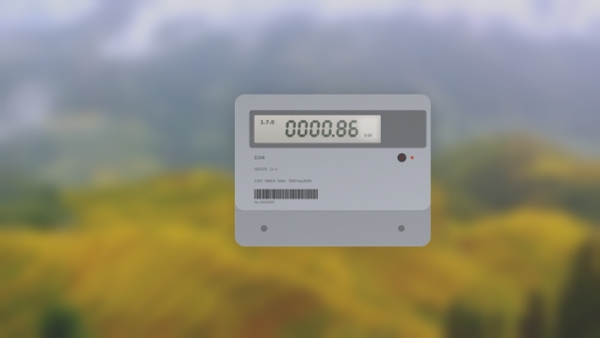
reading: kW 0.86
